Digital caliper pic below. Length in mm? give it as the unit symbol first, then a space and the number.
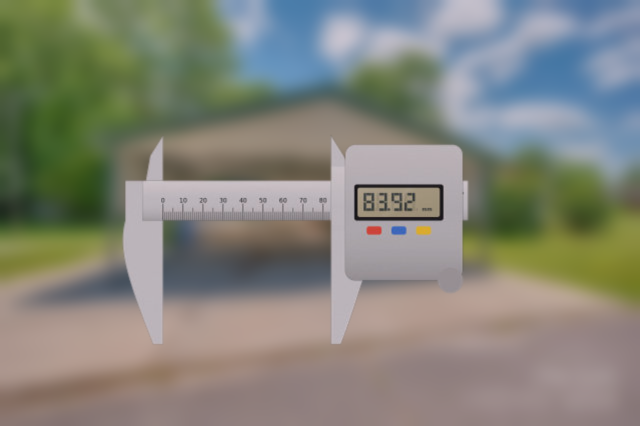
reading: mm 83.92
